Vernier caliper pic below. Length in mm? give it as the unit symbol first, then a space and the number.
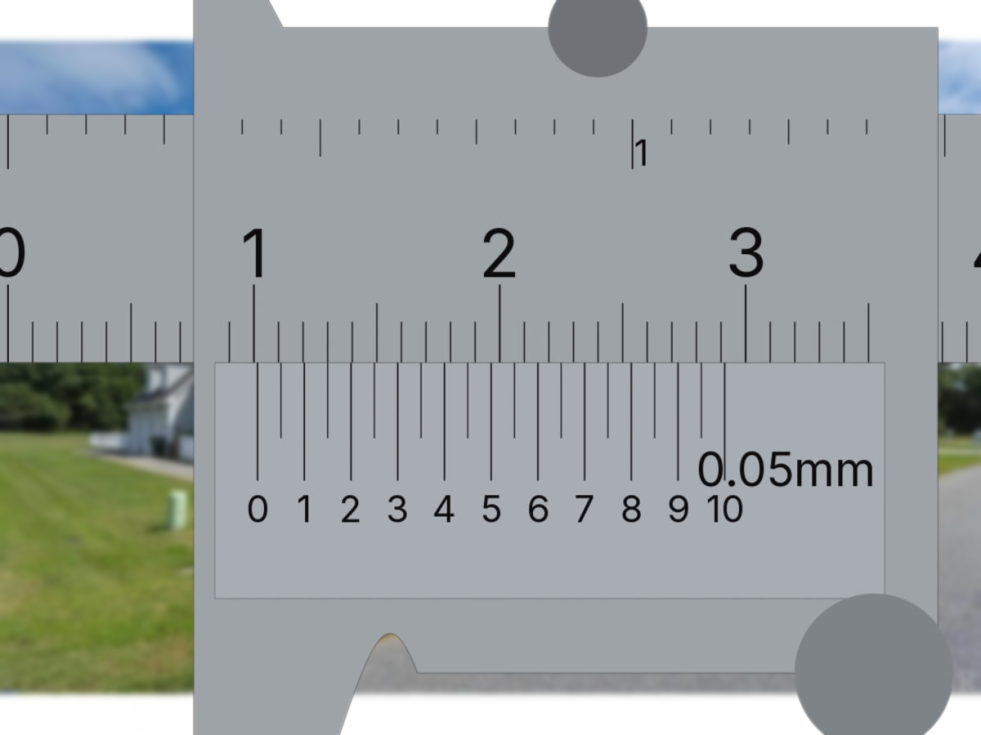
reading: mm 10.15
